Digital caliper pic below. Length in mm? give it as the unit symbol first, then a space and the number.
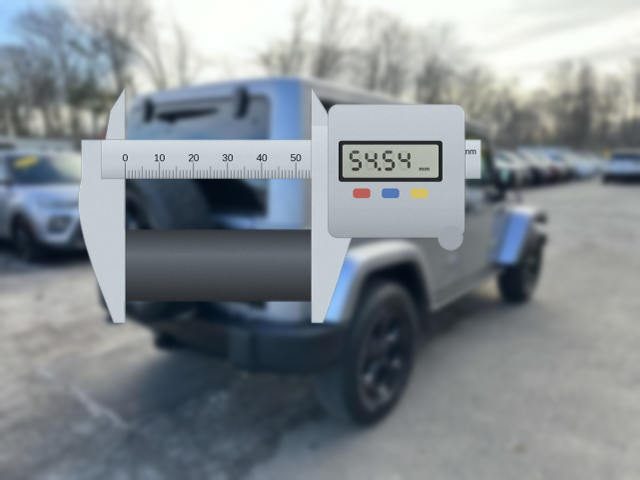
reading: mm 54.54
